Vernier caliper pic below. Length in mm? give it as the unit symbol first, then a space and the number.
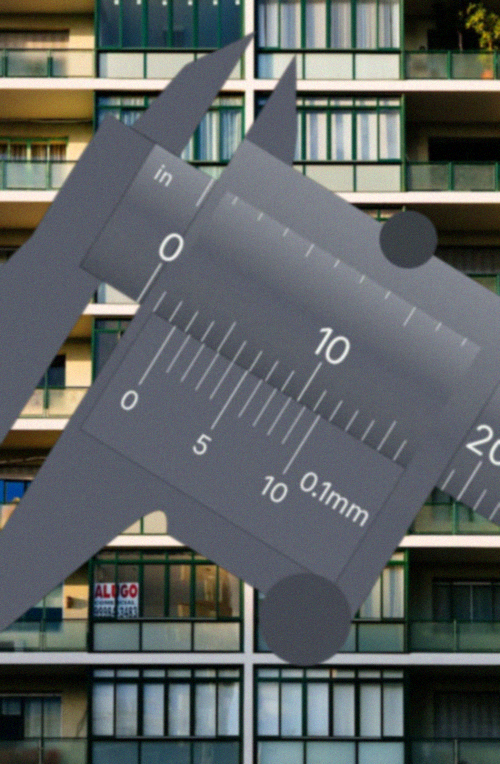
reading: mm 2.4
